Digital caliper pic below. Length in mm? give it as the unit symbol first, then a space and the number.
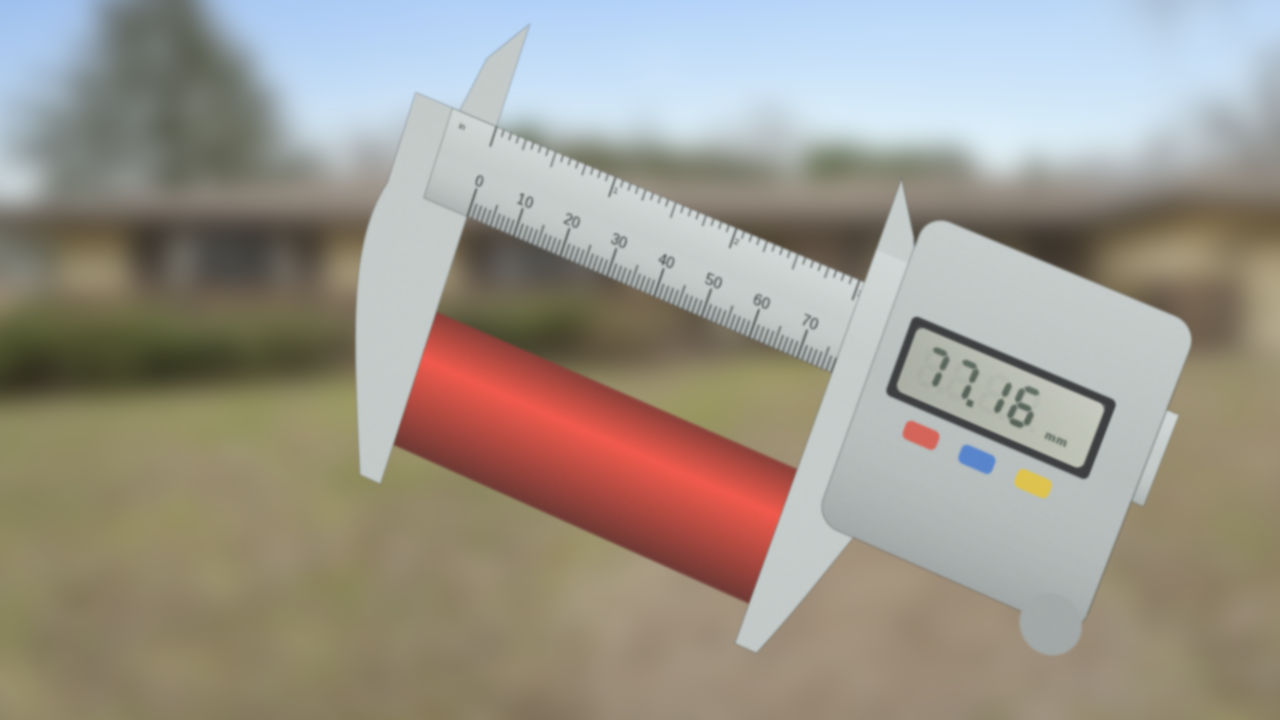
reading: mm 77.16
